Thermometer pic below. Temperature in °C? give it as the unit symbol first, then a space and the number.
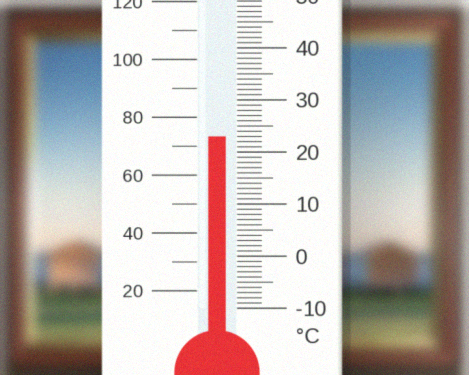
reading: °C 23
